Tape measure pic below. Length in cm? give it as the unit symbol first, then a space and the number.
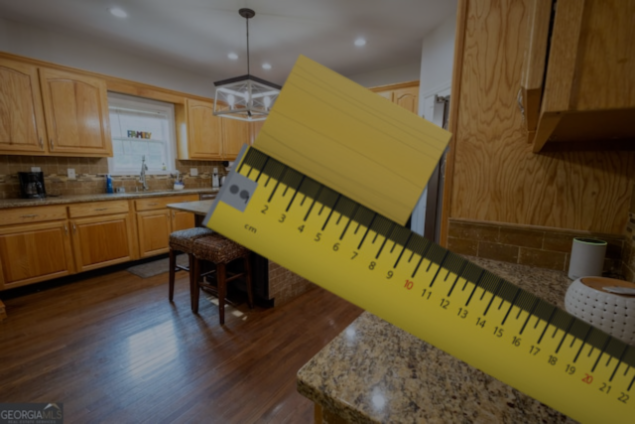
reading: cm 8.5
